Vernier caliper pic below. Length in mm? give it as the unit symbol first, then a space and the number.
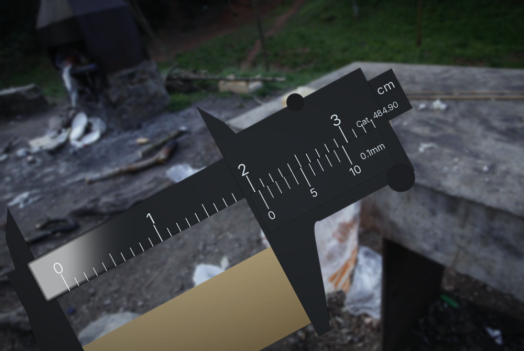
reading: mm 20.4
